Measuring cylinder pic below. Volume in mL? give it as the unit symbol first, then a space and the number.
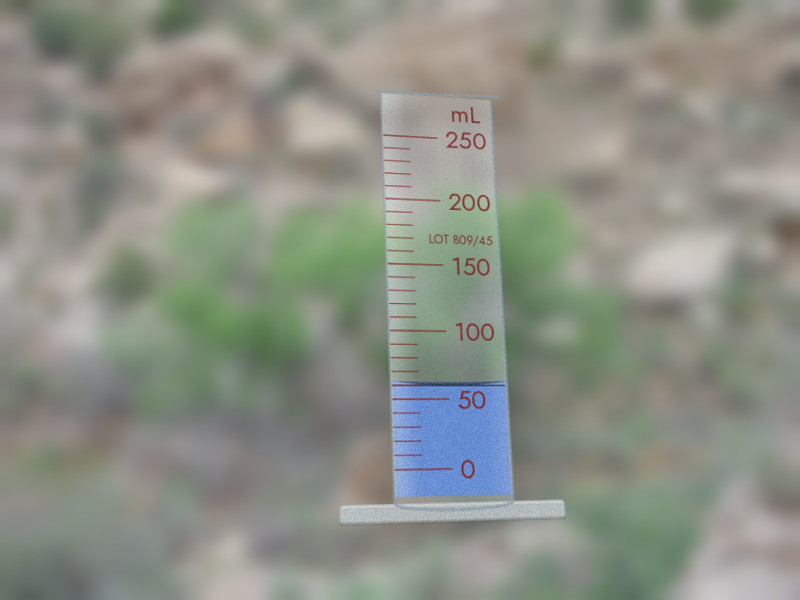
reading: mL 60
